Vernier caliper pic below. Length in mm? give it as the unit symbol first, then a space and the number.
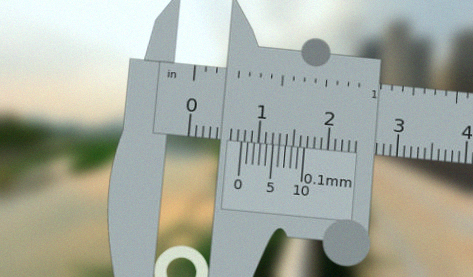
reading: mm 7.6
